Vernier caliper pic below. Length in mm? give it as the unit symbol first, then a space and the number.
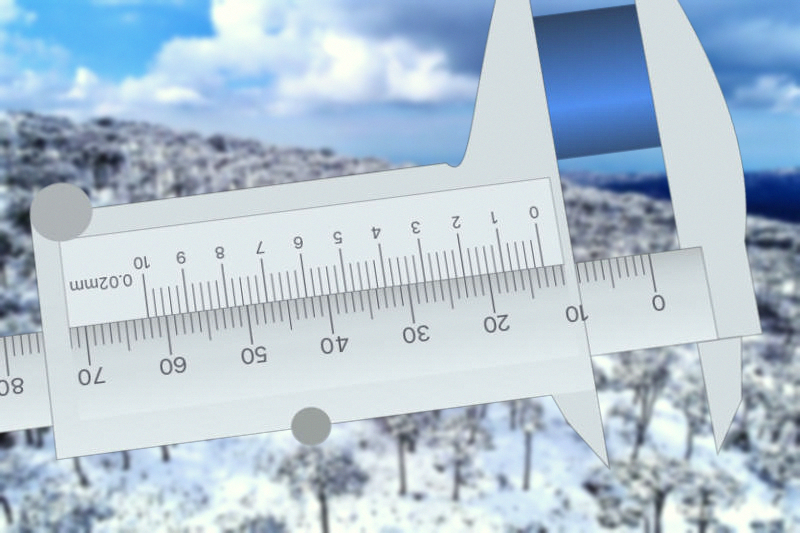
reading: mm 13.2
